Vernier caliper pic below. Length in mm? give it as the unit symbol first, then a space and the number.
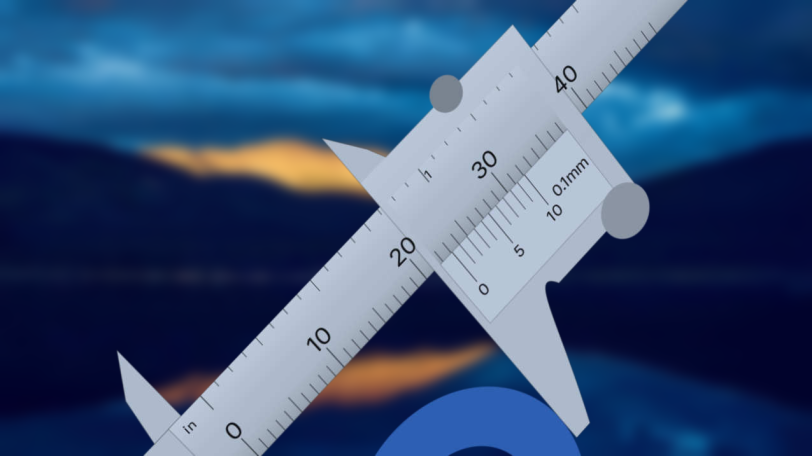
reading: mm 23.1
